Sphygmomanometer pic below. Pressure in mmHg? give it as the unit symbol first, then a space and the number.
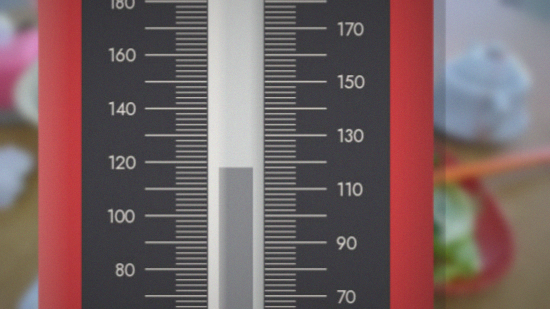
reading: mmHg 118
